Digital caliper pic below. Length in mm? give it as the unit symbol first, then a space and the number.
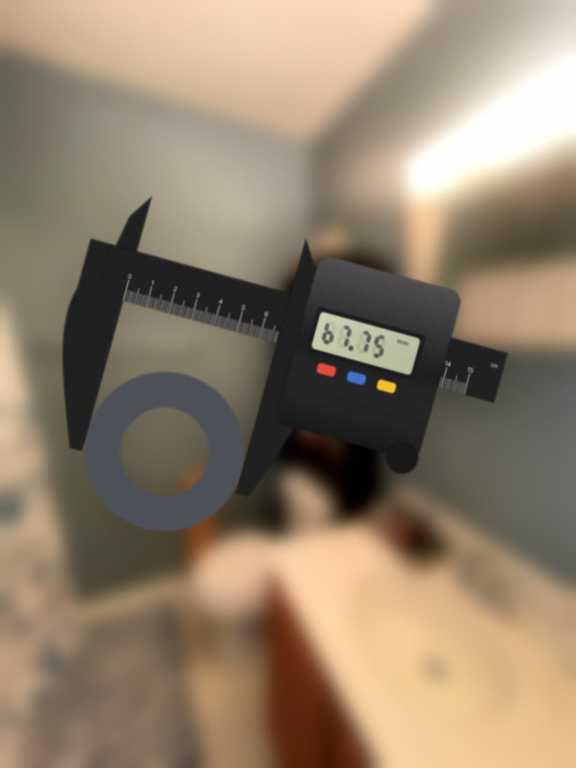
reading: mm 67.75
